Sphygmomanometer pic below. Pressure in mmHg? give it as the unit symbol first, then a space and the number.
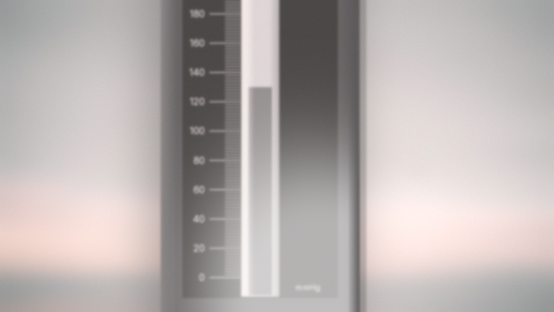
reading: mmHg 130
